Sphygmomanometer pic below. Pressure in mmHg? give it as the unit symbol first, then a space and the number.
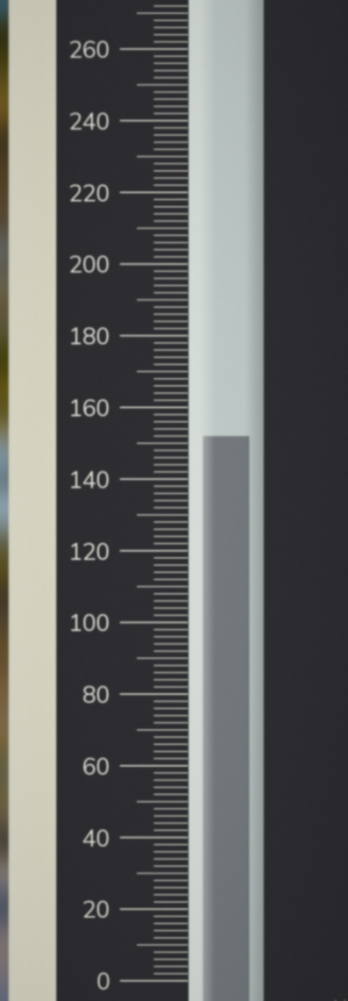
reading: mmHg 152
